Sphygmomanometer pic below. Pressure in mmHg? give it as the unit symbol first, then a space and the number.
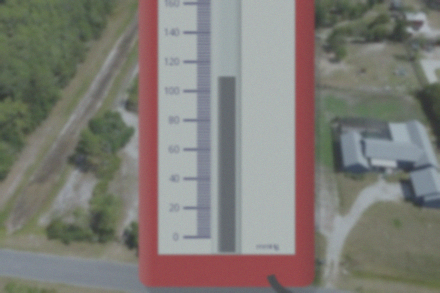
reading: mmHg 110
